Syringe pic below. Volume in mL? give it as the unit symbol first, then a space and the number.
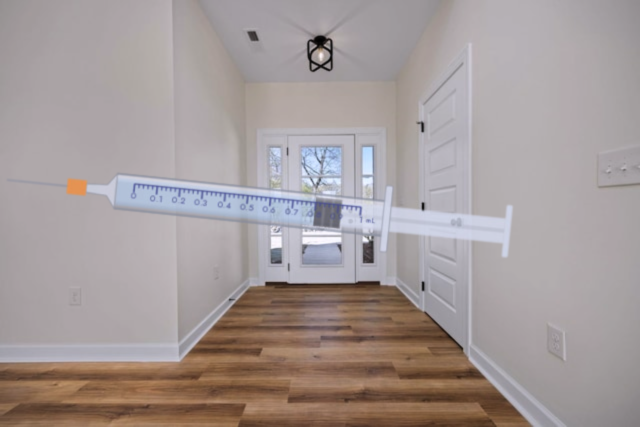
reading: mL 0.8
